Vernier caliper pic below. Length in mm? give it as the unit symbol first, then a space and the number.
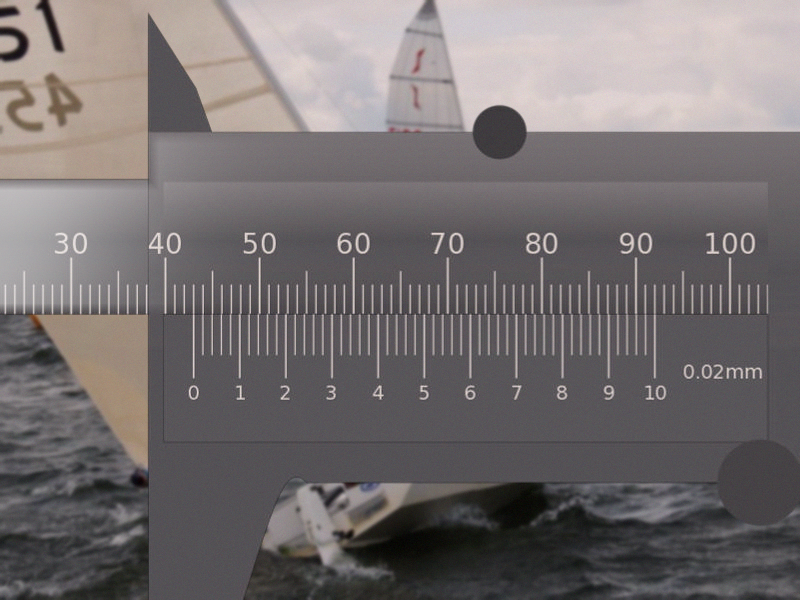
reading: mm 43.0
